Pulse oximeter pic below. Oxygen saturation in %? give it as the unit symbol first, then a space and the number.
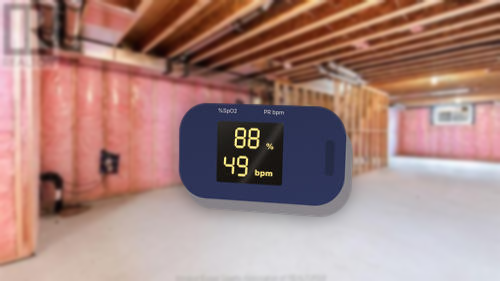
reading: % 88
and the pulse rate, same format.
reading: bpm 49
